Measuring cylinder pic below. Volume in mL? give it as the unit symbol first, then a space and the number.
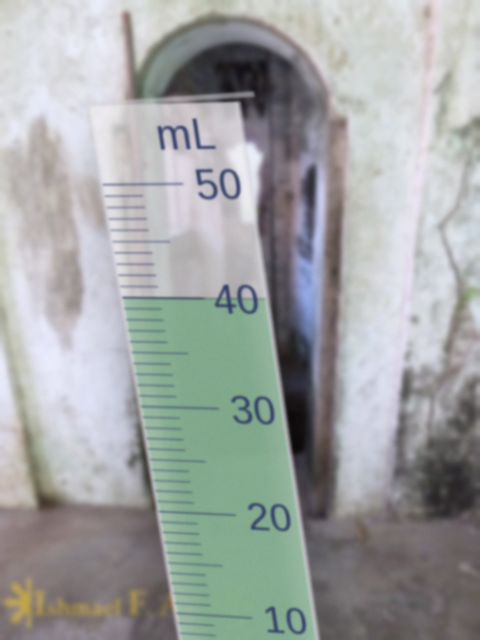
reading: mL 40
